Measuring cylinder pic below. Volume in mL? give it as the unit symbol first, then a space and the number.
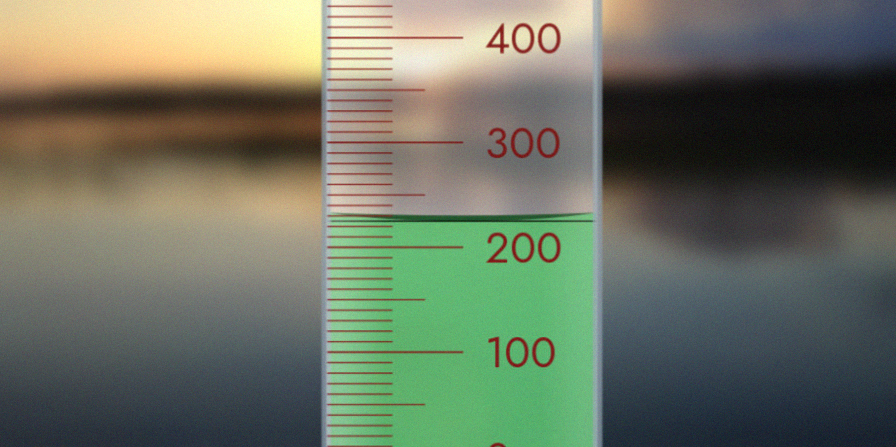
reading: mL 225
